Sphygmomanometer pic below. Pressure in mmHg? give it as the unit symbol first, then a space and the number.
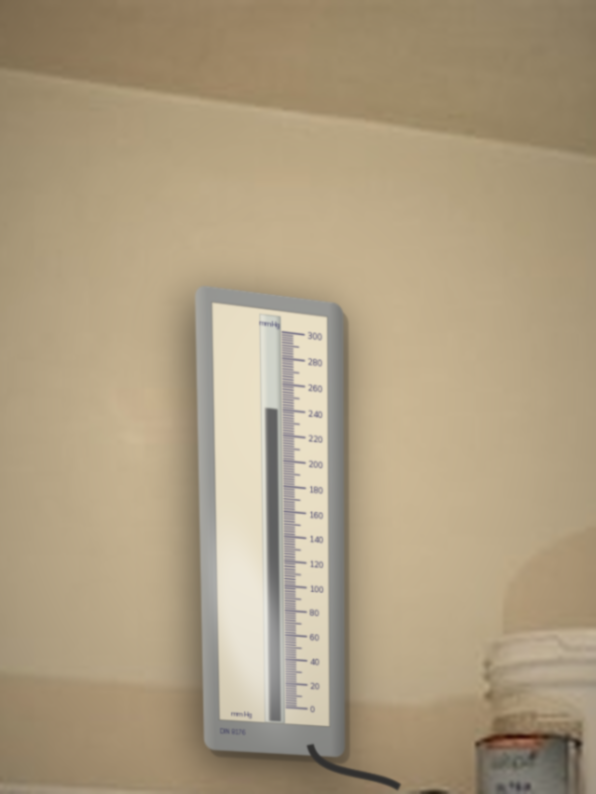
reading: mmHg 240
